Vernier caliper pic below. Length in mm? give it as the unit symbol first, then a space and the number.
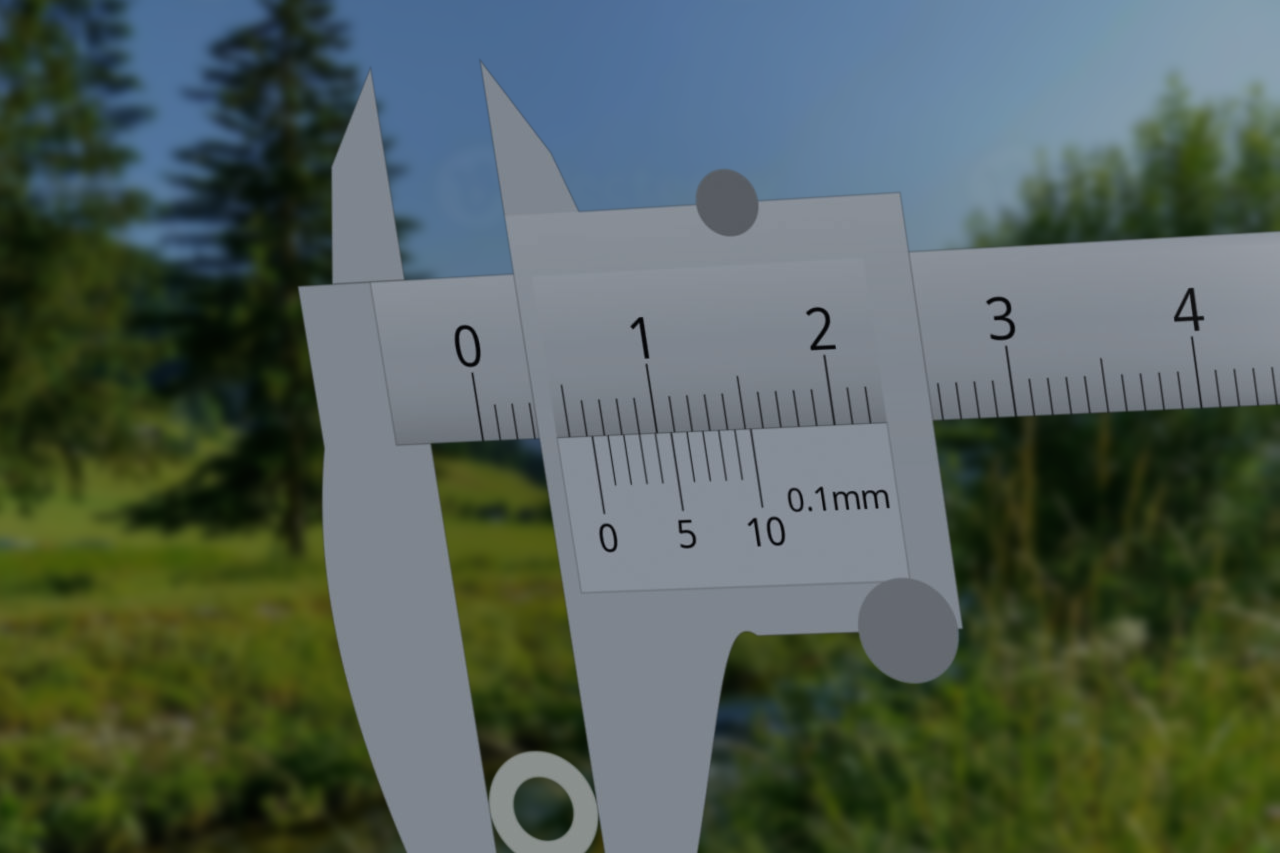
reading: mm 6.3
